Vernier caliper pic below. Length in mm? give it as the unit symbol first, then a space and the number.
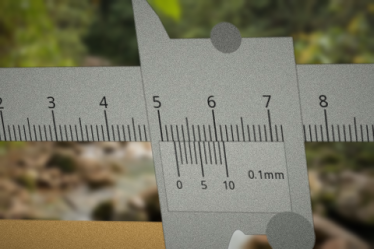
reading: mm 52.2
